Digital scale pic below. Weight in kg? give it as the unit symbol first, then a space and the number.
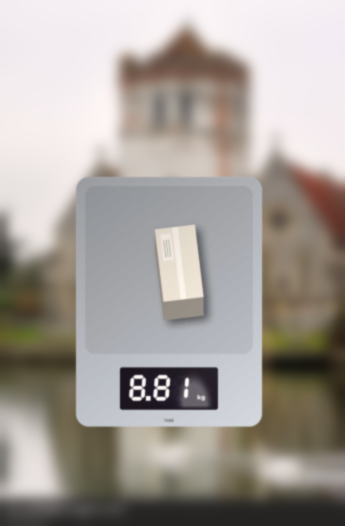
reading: kg 8.81
